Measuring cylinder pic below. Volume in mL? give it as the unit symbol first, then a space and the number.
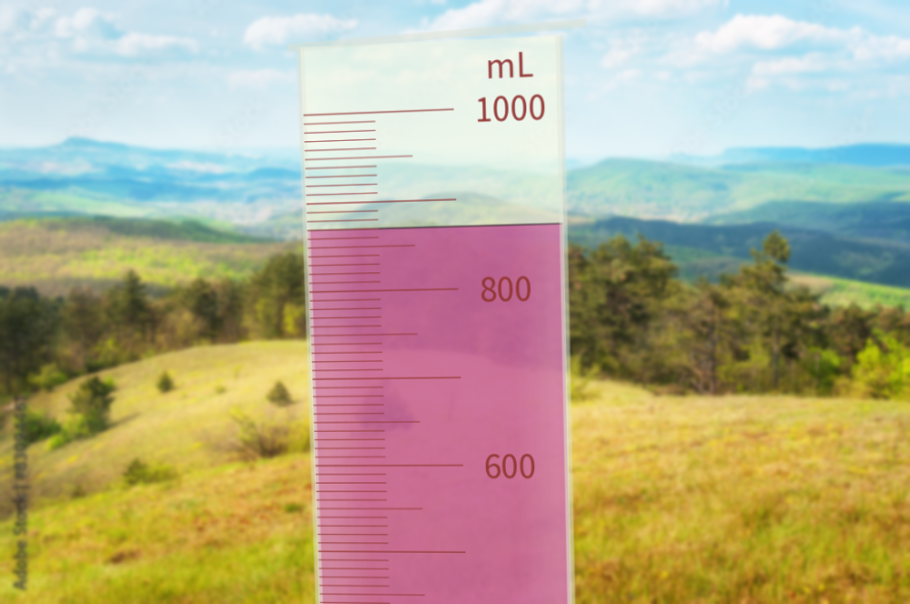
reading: mL 870
